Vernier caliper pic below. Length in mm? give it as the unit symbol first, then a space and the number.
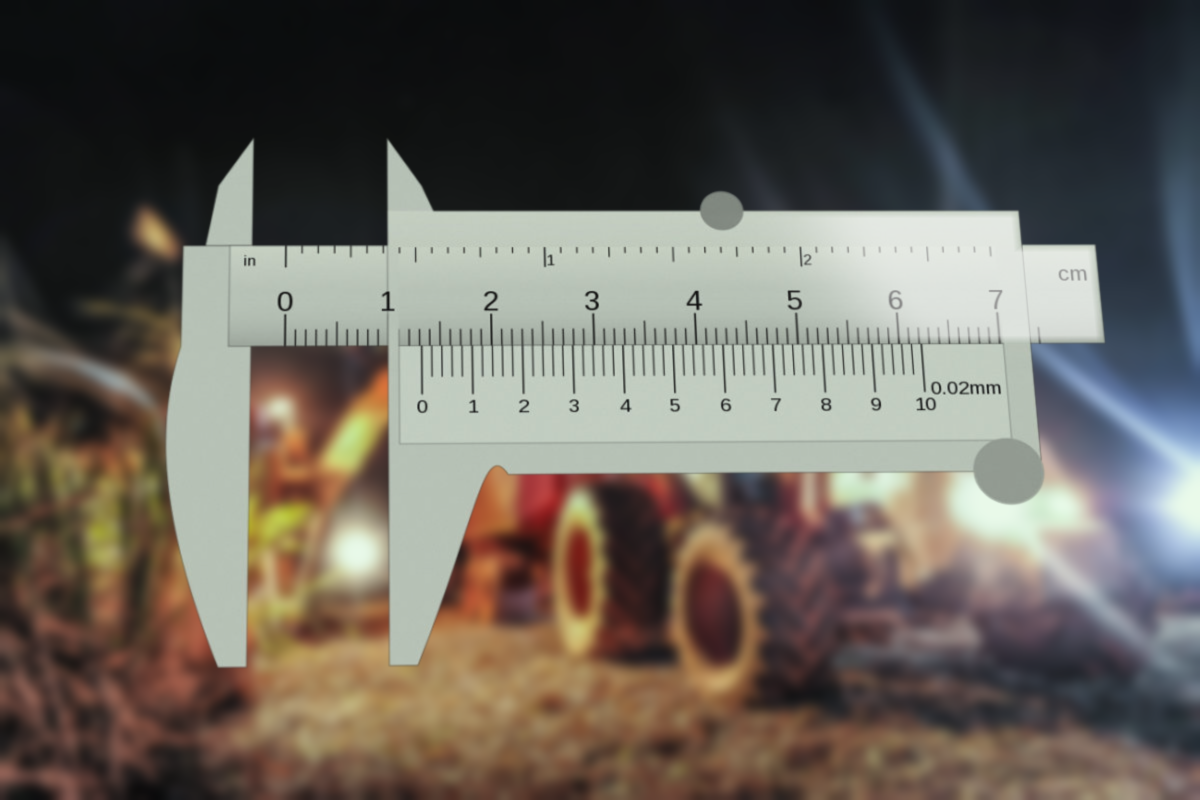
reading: mm 13.2
